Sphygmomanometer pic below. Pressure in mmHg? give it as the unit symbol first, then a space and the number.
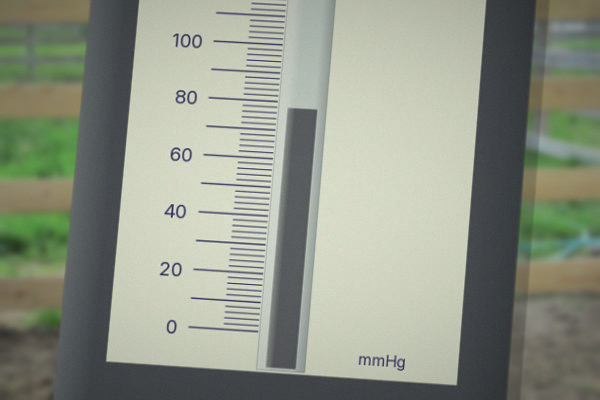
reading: mmHg 78
